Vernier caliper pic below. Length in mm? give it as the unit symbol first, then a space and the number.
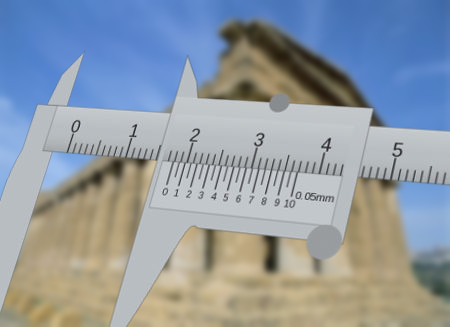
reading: mm 17.8
